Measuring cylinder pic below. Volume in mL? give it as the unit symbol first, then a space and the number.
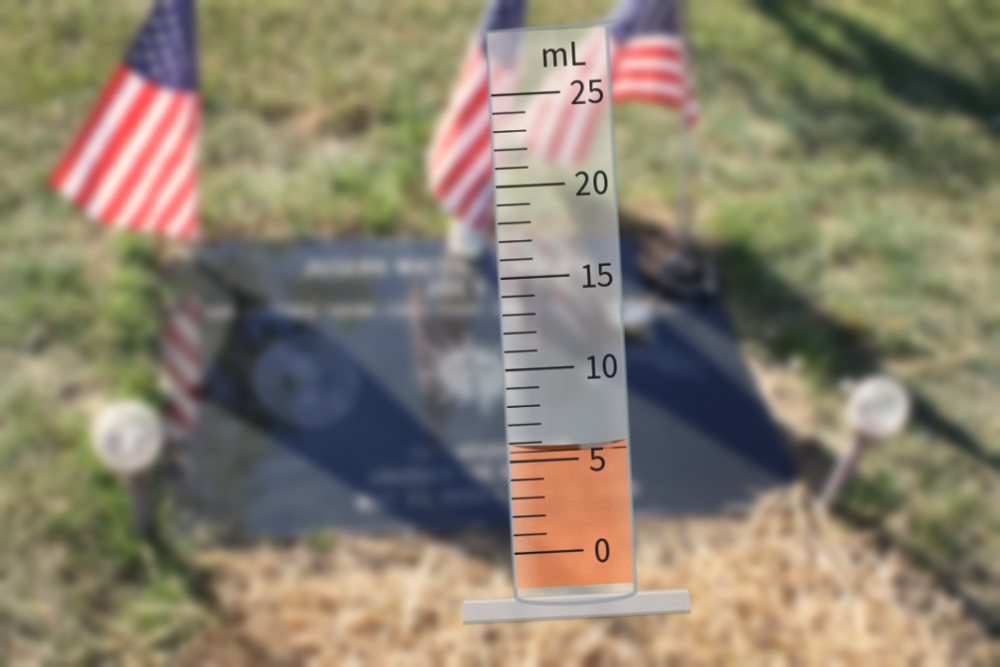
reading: mL 5.5
